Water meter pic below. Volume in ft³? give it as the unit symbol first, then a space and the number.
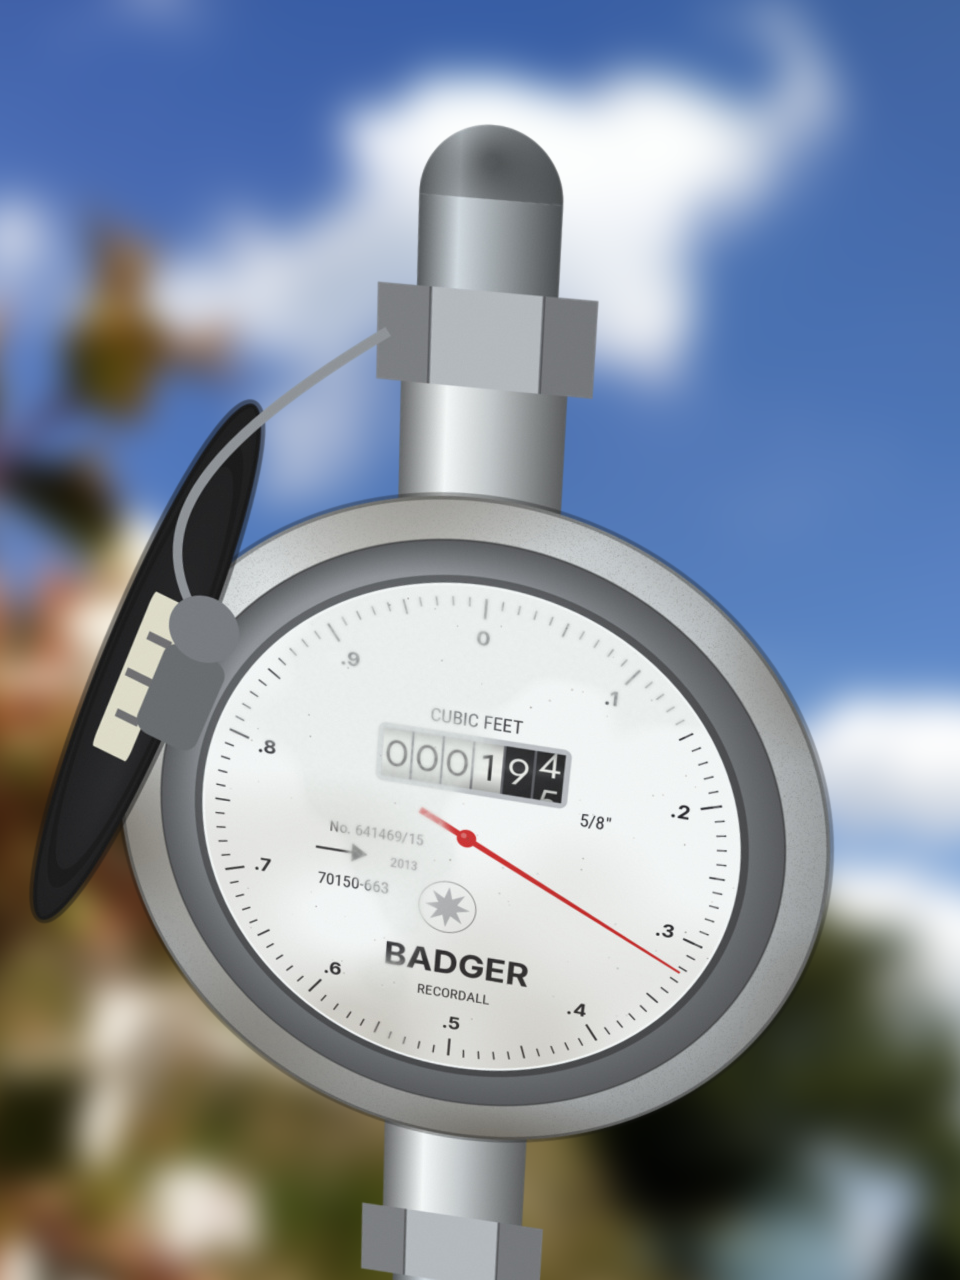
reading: ft³ 194.32
